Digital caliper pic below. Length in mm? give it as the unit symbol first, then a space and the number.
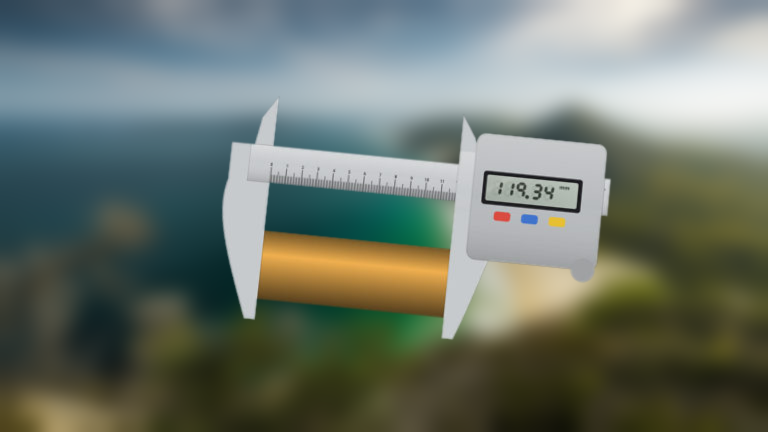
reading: mm 119.34
